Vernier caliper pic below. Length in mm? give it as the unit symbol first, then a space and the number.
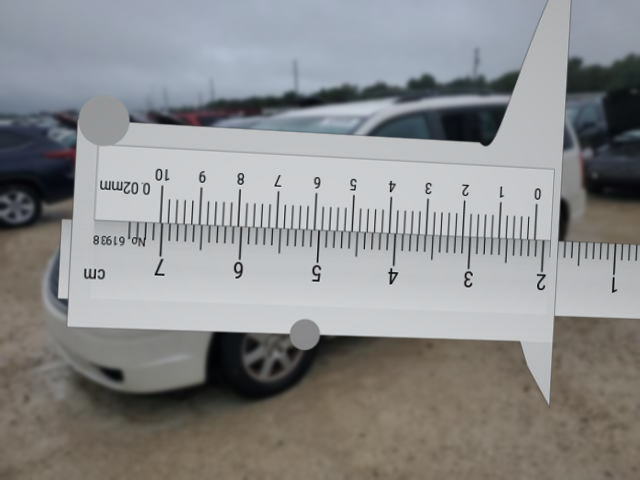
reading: mm 21.2
